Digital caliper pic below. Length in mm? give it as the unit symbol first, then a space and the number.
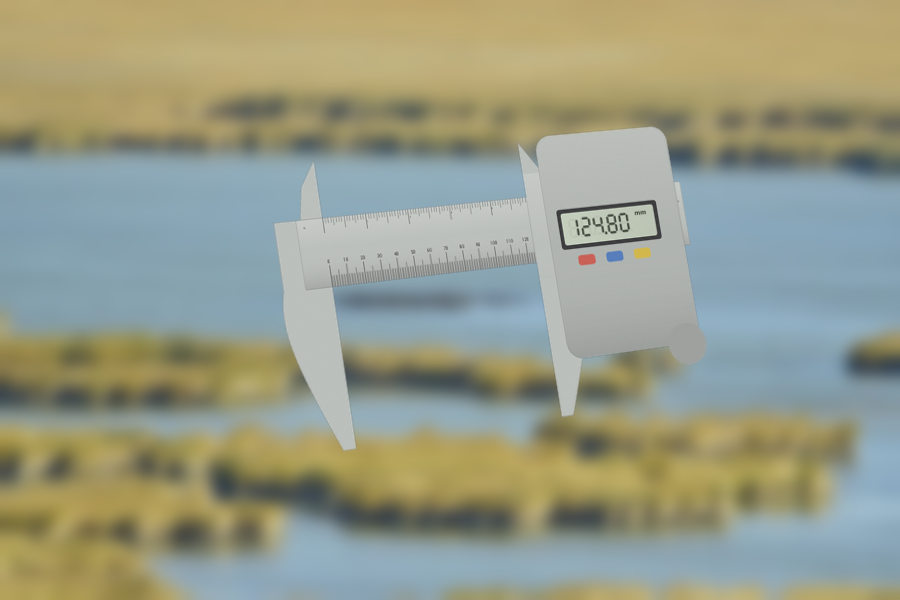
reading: mm 124.80
